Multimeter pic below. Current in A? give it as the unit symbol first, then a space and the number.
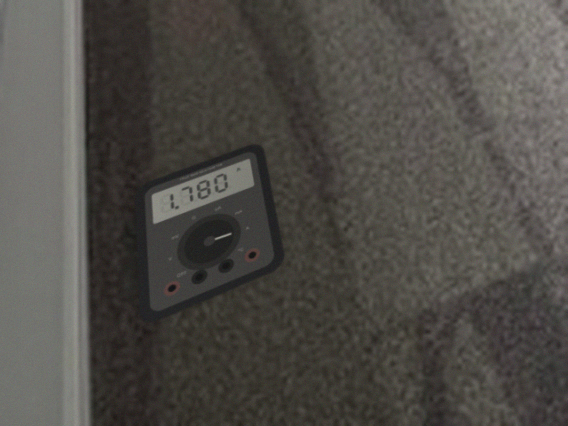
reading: A 1.780
